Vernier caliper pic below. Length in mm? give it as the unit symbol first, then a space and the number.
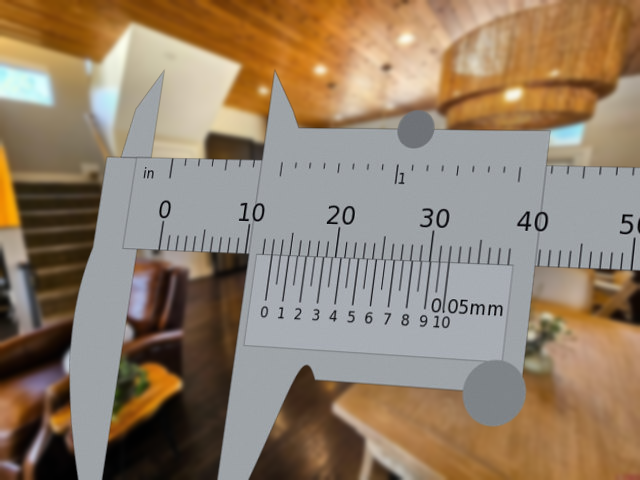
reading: mm 13.0
